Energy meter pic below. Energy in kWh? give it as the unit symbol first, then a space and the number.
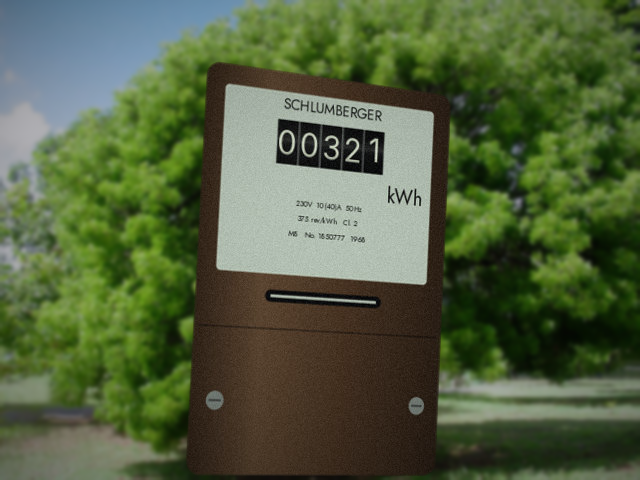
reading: kWh 321
